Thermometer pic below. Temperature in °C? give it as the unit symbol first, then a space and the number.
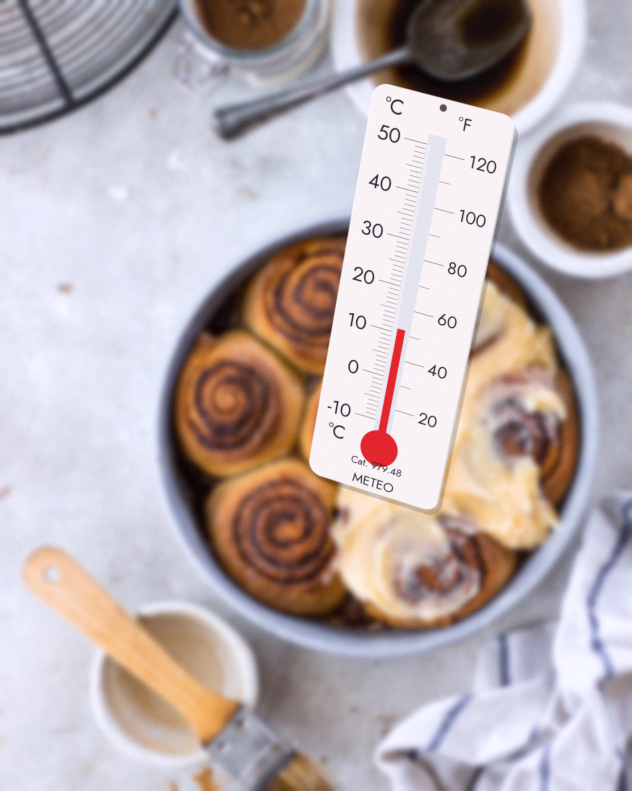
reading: °C 11
